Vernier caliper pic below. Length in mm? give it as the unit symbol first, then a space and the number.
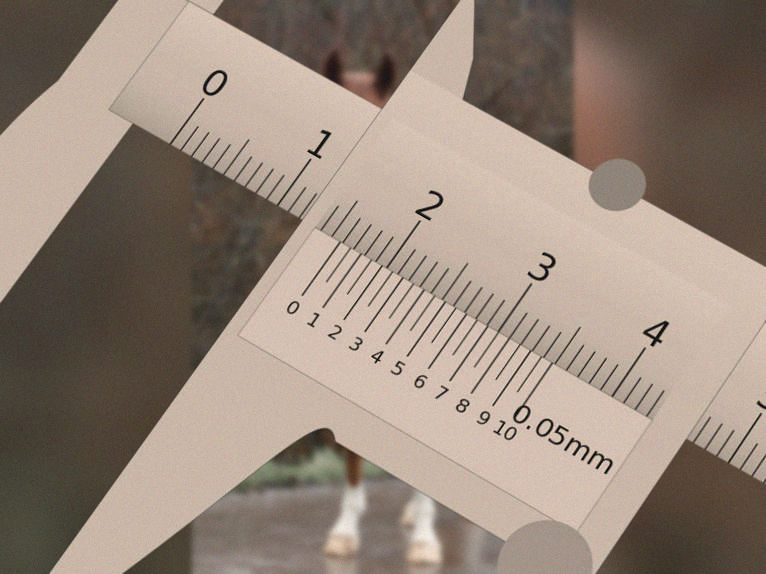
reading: mm 15.8
